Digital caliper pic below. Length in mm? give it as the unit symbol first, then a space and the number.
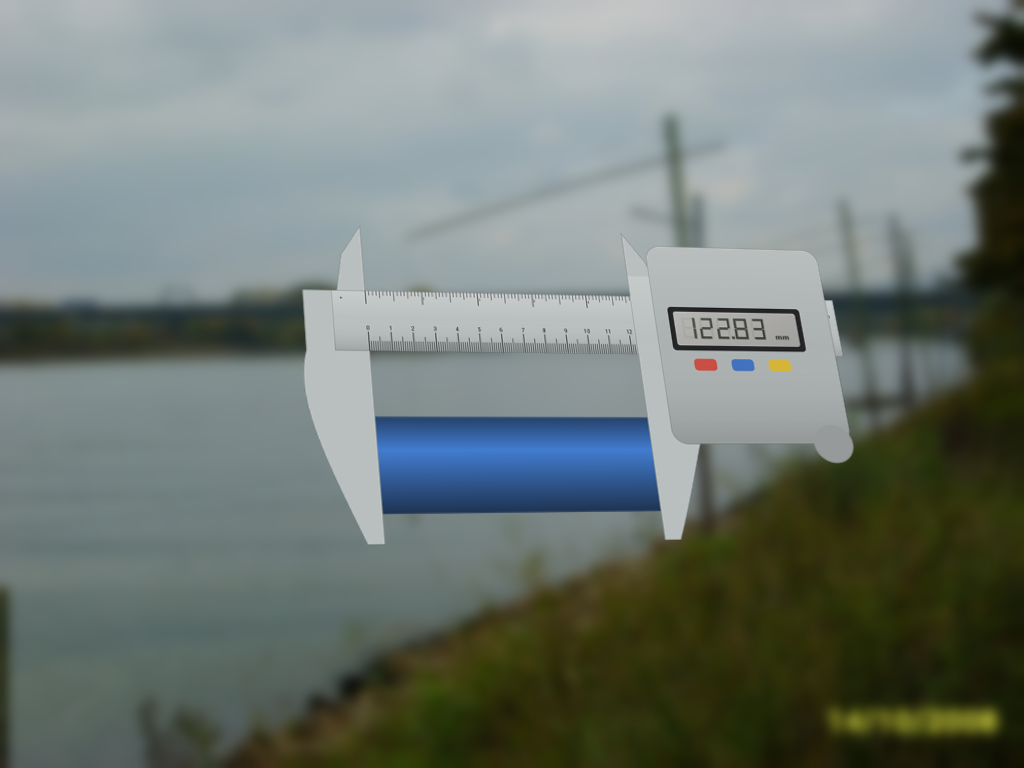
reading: mm 122.83
